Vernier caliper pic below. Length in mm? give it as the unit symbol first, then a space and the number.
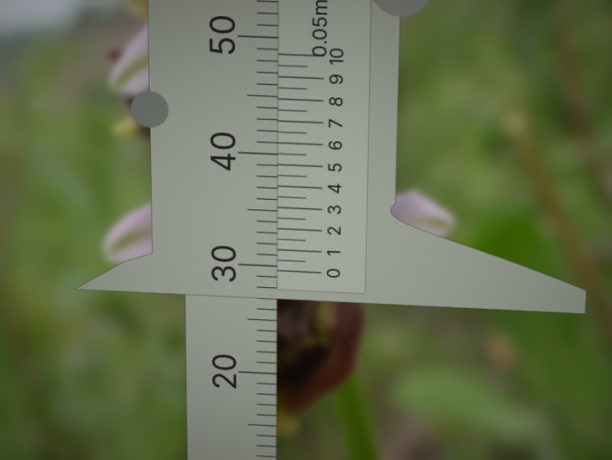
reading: mm 29.6
